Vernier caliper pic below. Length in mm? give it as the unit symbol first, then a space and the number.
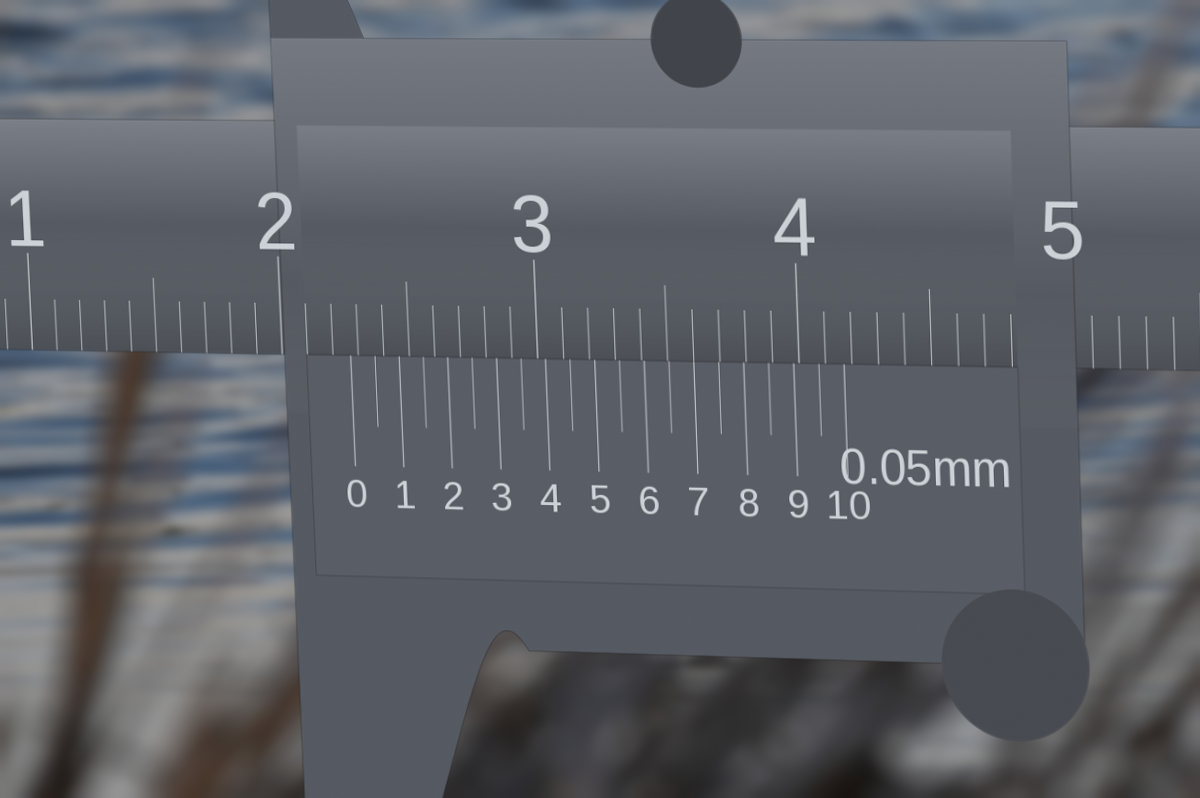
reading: mm 22.70
